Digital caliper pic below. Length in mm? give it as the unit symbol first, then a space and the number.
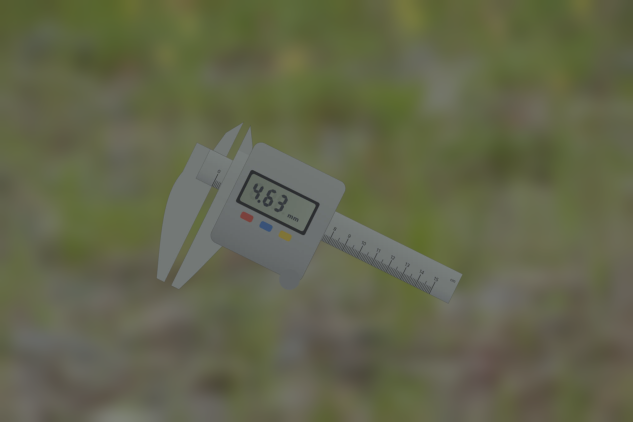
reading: mm 4.63
